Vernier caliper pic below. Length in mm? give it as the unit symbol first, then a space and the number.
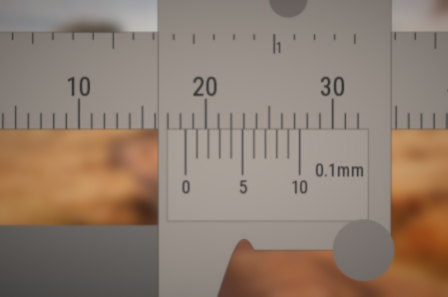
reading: mm 18.4
